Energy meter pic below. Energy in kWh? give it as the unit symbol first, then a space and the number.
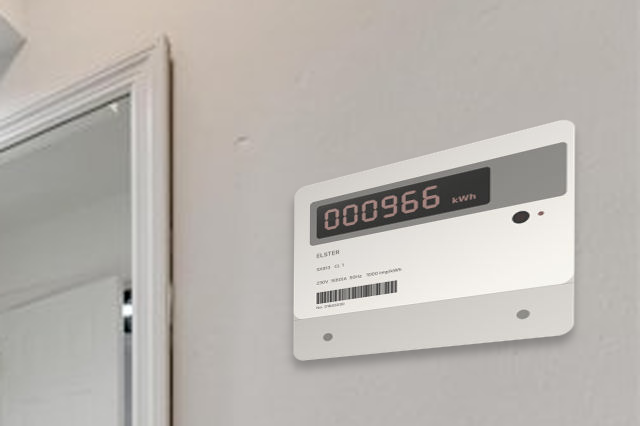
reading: kWh 966
